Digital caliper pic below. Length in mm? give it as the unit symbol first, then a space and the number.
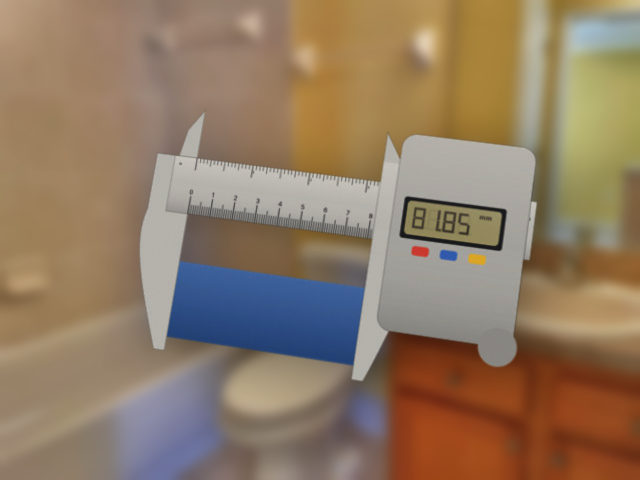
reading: mm 81.85
